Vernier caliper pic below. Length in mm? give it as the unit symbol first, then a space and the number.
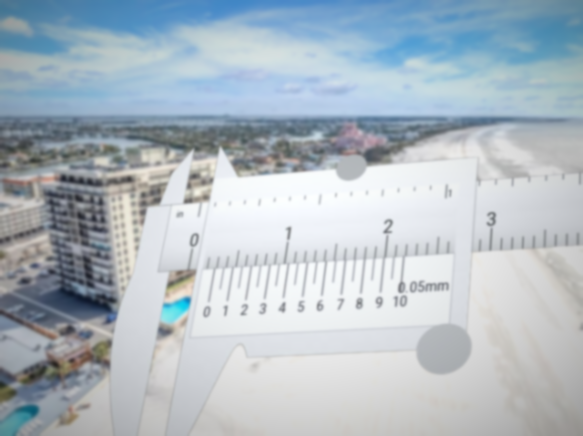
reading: mm 2.8
